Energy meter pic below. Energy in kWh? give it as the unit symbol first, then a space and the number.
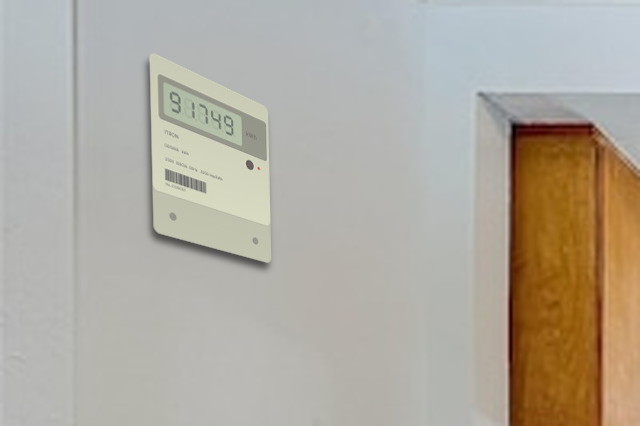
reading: kWh 91749
